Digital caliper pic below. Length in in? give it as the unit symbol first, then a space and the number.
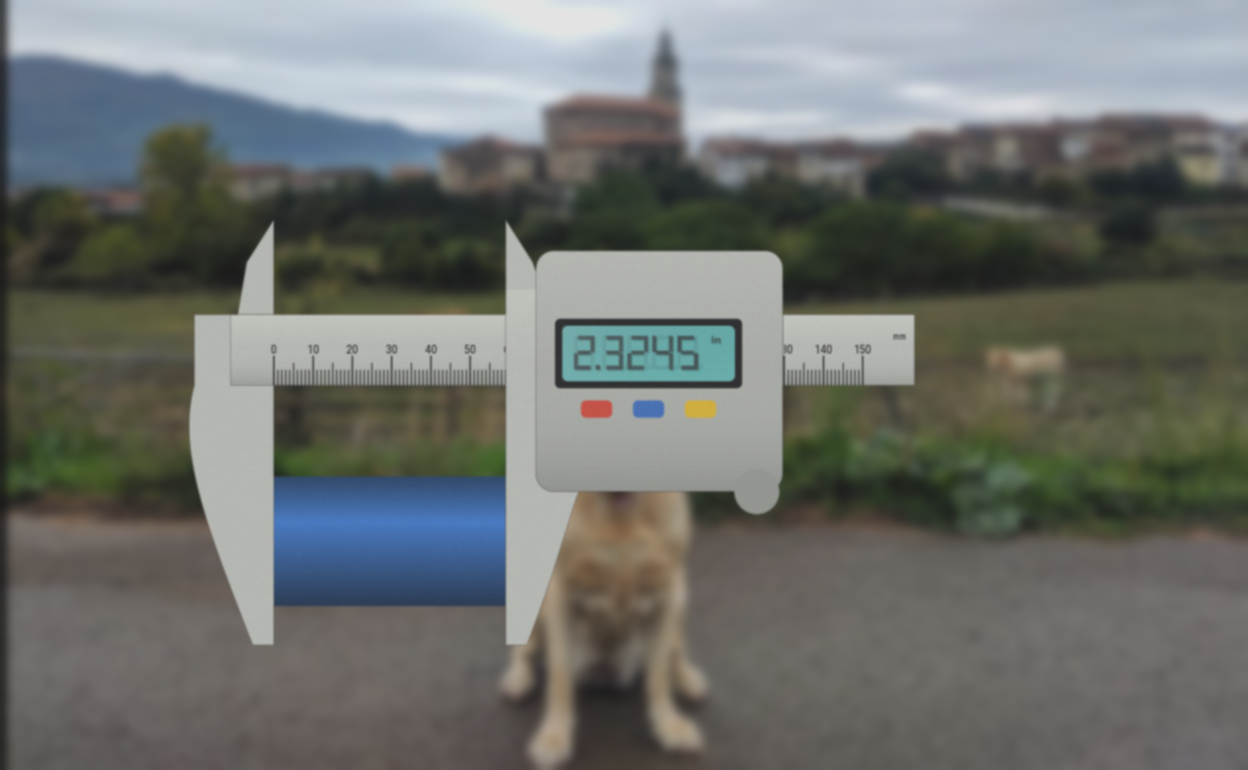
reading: in 2.3245
